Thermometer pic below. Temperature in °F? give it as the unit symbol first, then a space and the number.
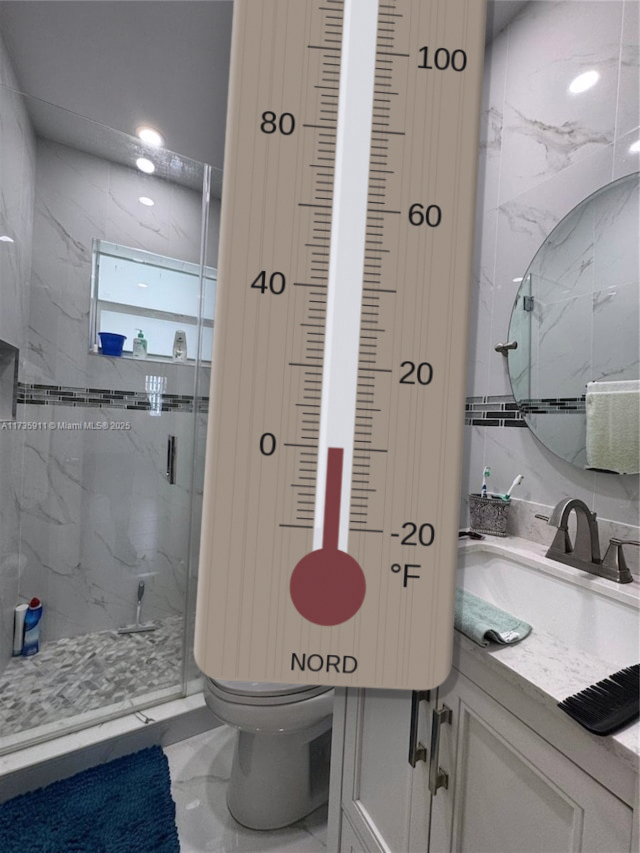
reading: °F 0
